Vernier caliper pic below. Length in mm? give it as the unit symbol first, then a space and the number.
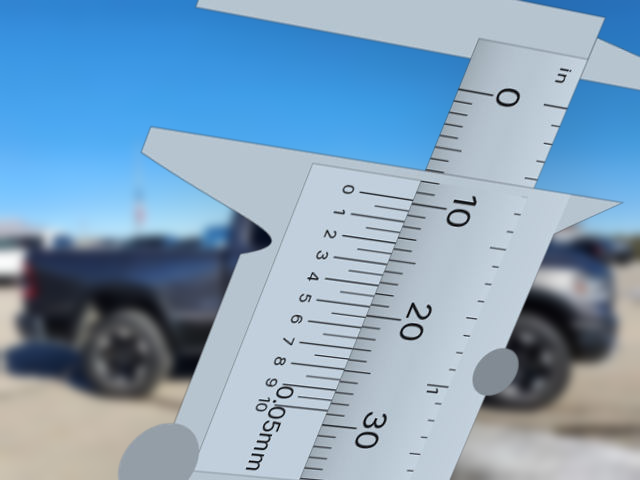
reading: mm 9.7
